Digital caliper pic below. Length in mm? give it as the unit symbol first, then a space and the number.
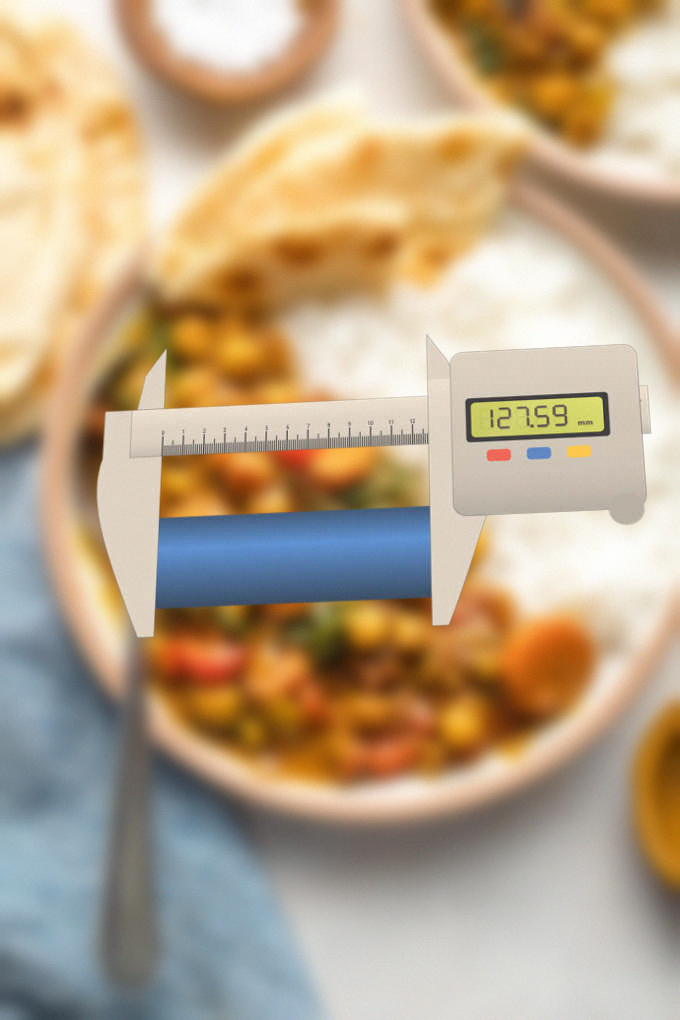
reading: mm 127.59
